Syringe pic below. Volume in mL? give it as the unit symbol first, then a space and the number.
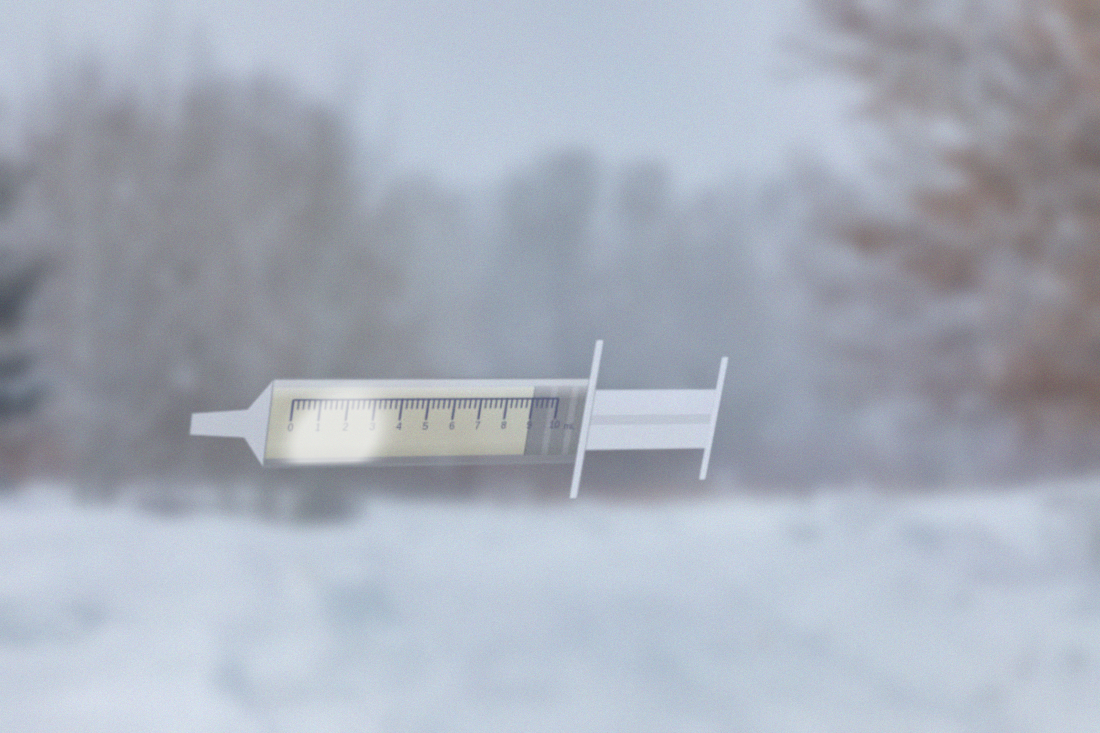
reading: mL 9
